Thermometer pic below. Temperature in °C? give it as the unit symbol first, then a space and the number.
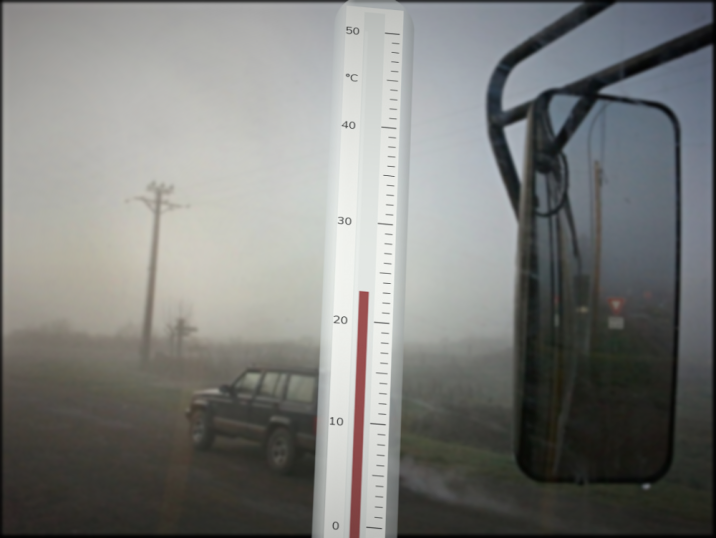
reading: °C 23
